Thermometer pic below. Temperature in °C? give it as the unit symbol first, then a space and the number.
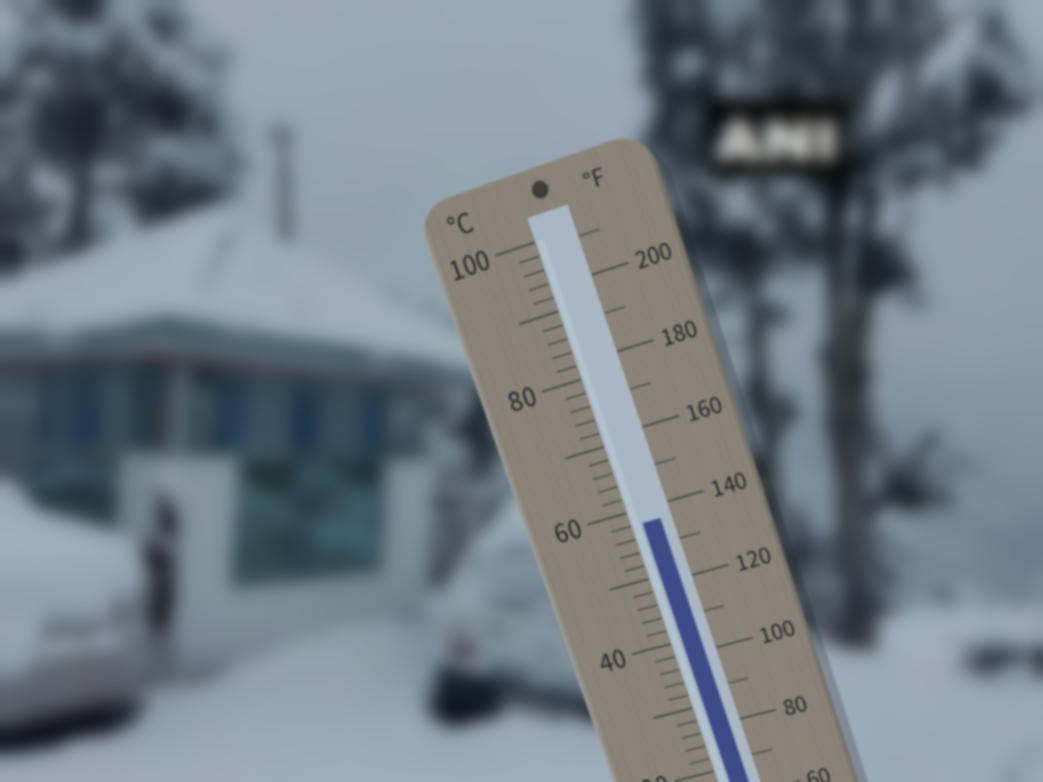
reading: °C 58
